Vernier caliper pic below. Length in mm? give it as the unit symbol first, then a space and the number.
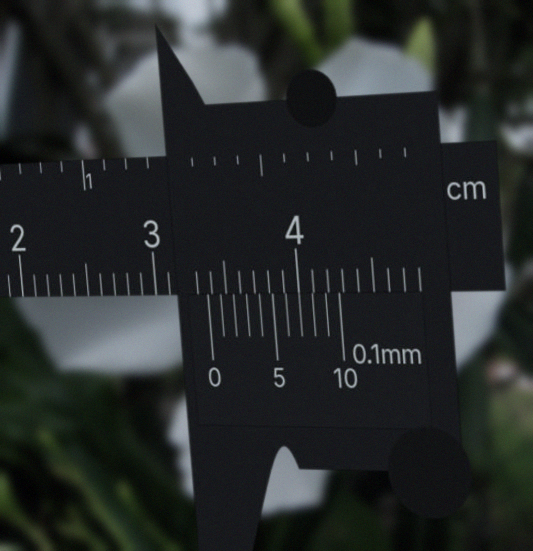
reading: mm 33.7
